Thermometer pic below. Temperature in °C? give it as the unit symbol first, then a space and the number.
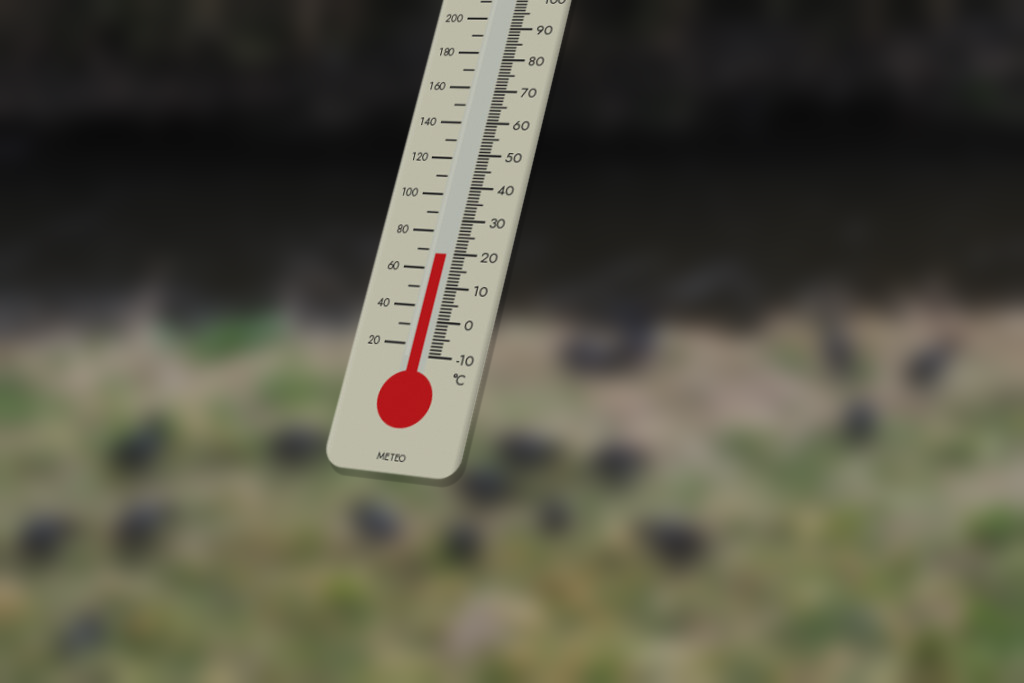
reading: °C 20
